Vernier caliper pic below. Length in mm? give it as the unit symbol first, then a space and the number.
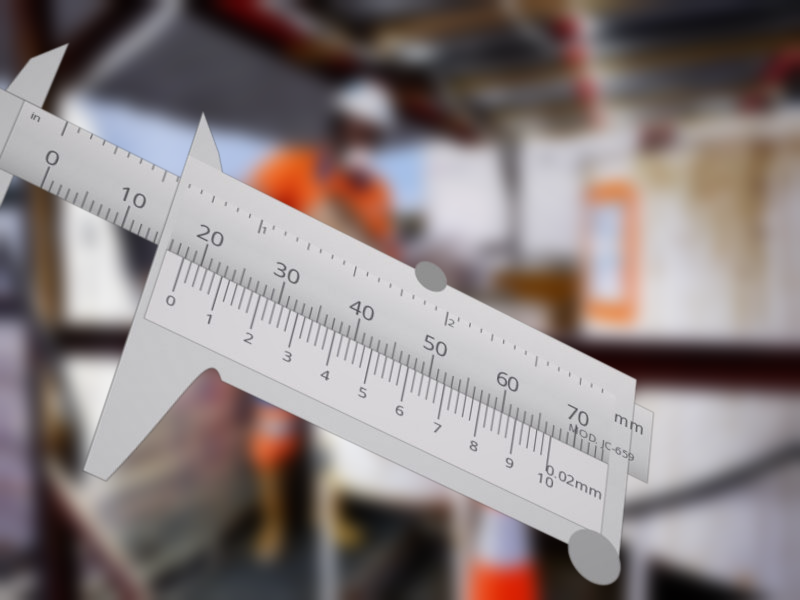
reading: mm 17.8
